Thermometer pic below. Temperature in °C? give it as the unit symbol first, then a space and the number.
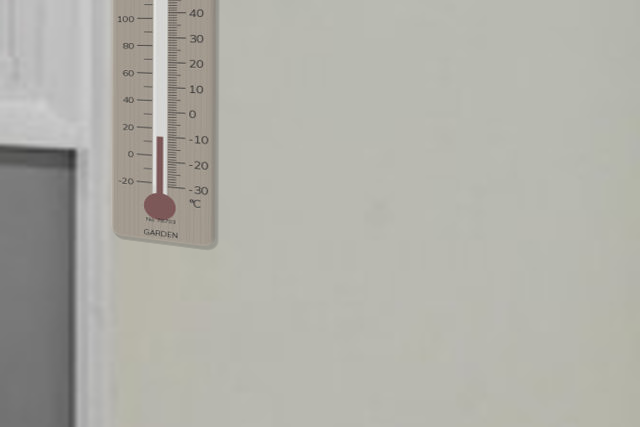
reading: °C -10
